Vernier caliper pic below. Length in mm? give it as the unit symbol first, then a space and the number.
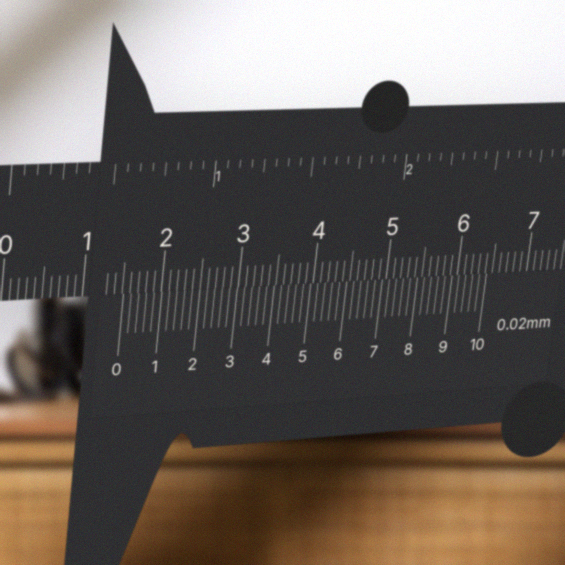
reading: mm 15.2
